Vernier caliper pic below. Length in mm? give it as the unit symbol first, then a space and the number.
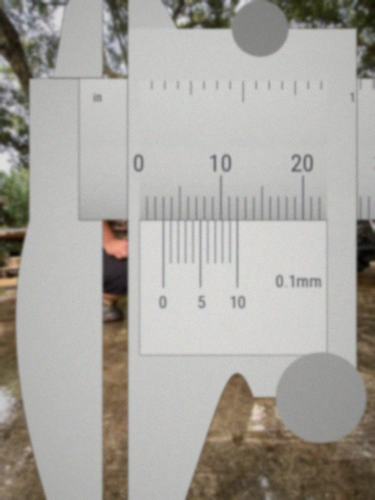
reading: mm 3.0
